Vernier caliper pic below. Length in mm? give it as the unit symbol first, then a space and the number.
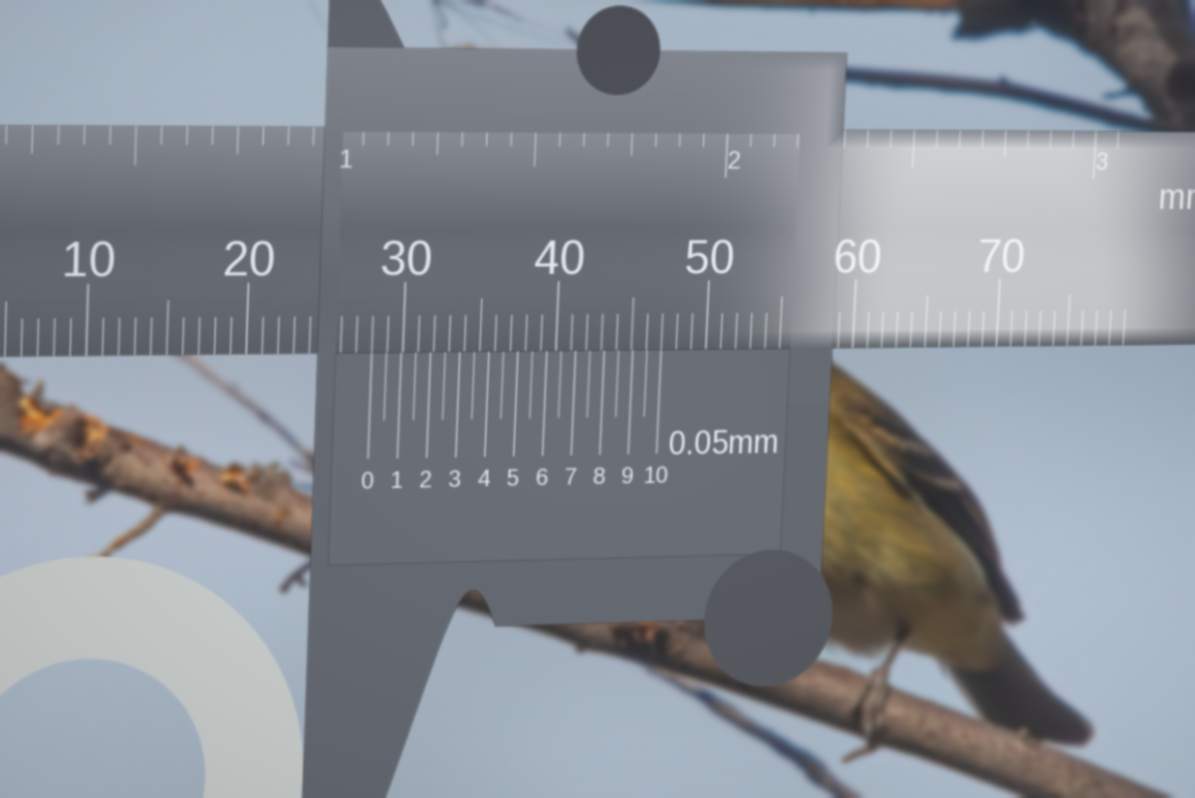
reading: mm 28.0
